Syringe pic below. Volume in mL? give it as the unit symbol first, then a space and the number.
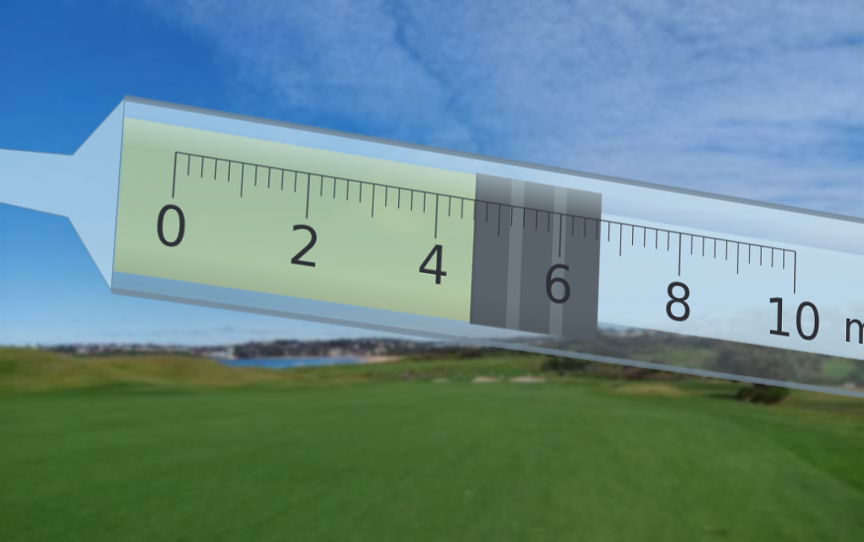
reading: mL 4.6
